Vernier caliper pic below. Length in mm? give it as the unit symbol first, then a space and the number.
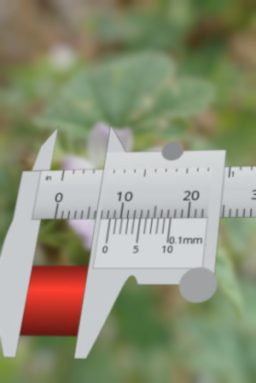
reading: mm 8.4
